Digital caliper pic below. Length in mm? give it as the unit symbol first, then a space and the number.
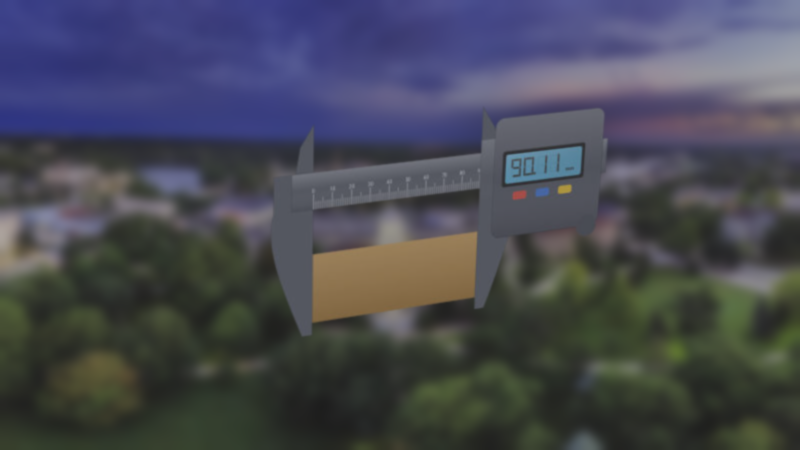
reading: mm 90.11
